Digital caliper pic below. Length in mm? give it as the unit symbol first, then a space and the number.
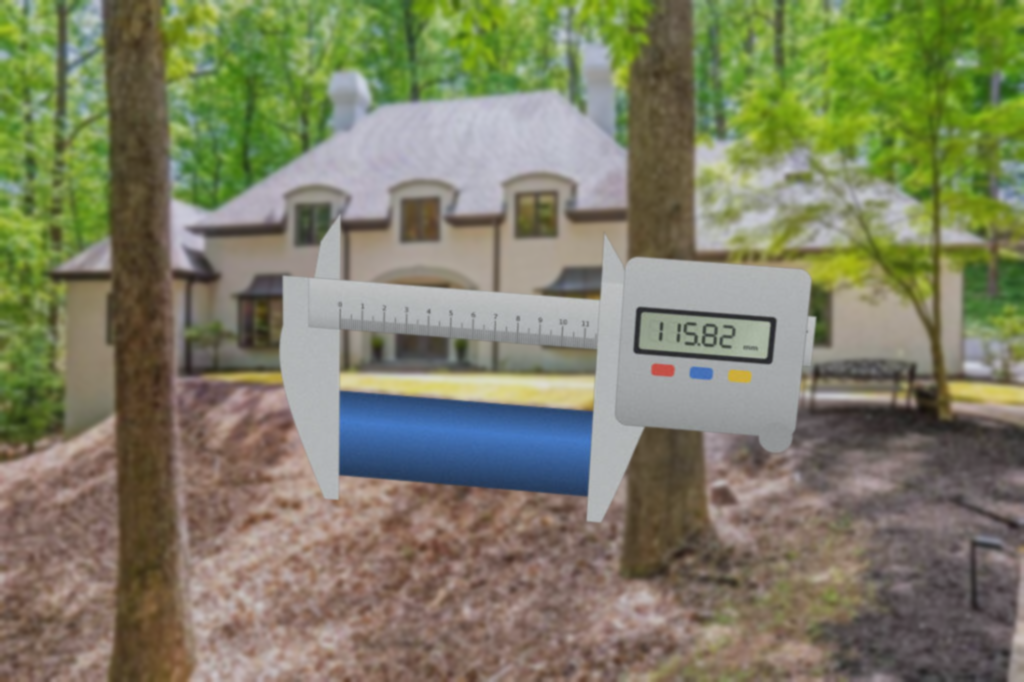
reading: mm 115.82
